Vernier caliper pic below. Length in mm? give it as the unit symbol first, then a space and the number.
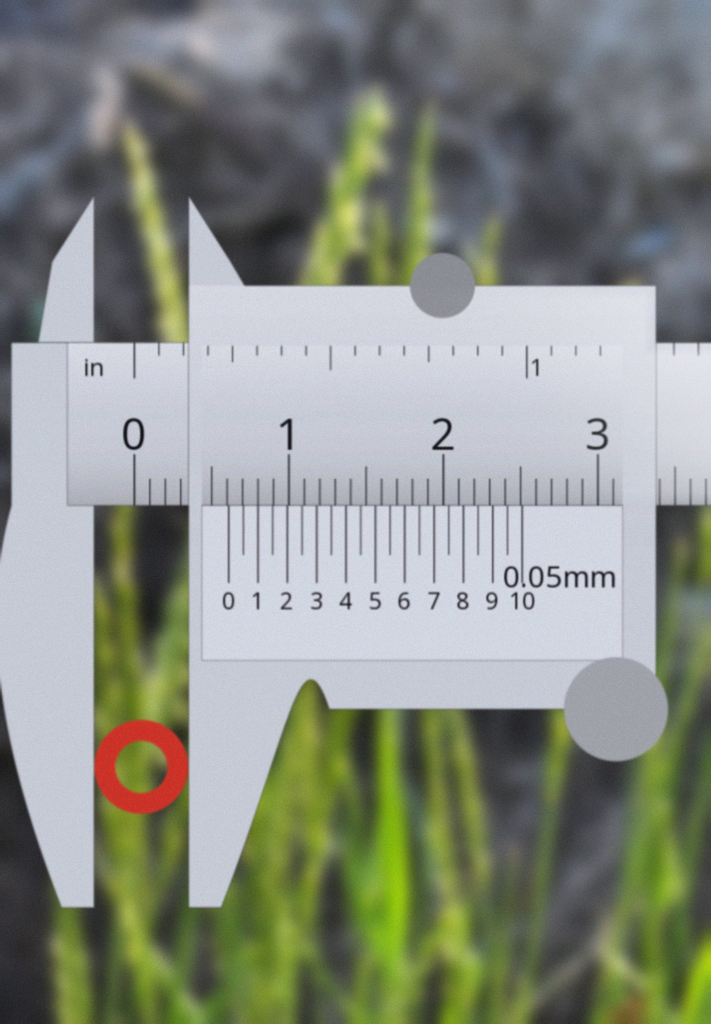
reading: mm 6.1
